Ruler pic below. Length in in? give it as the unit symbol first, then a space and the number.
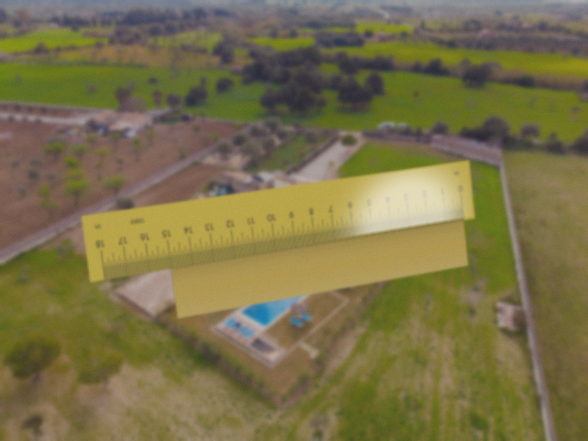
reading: in 15
